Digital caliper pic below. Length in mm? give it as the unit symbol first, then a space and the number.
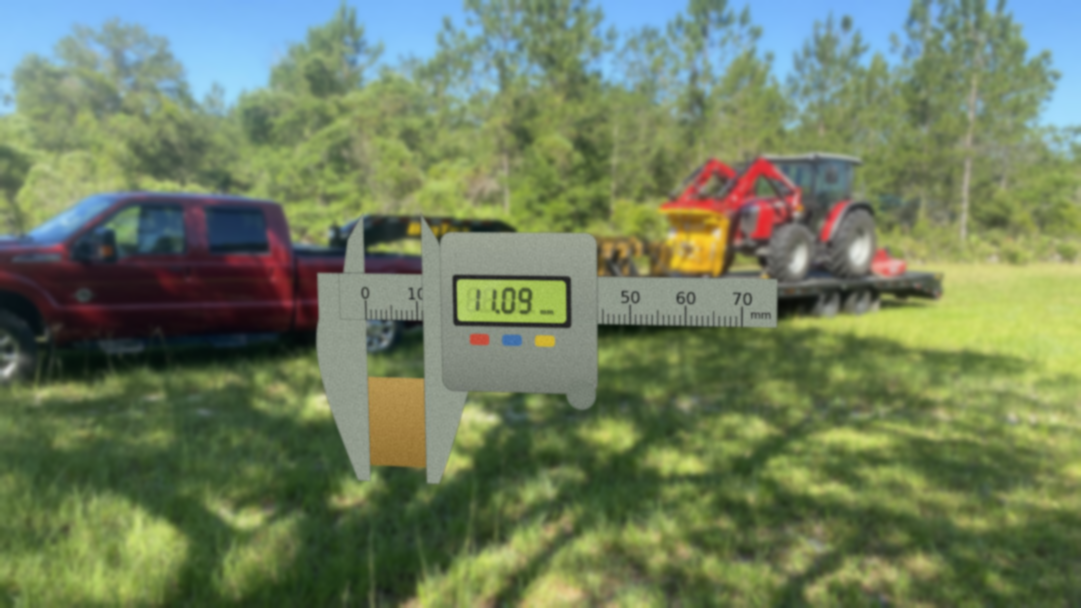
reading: mm 11.09
